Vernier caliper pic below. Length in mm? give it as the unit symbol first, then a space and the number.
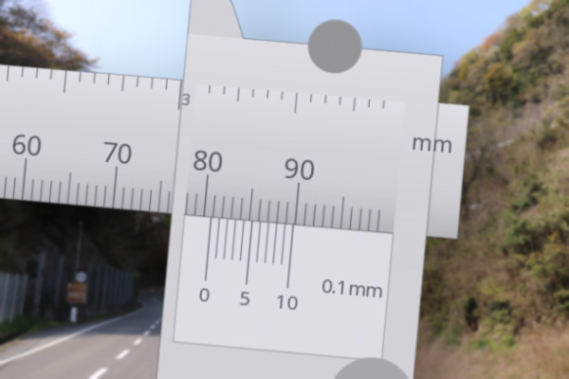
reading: mm 80.8
